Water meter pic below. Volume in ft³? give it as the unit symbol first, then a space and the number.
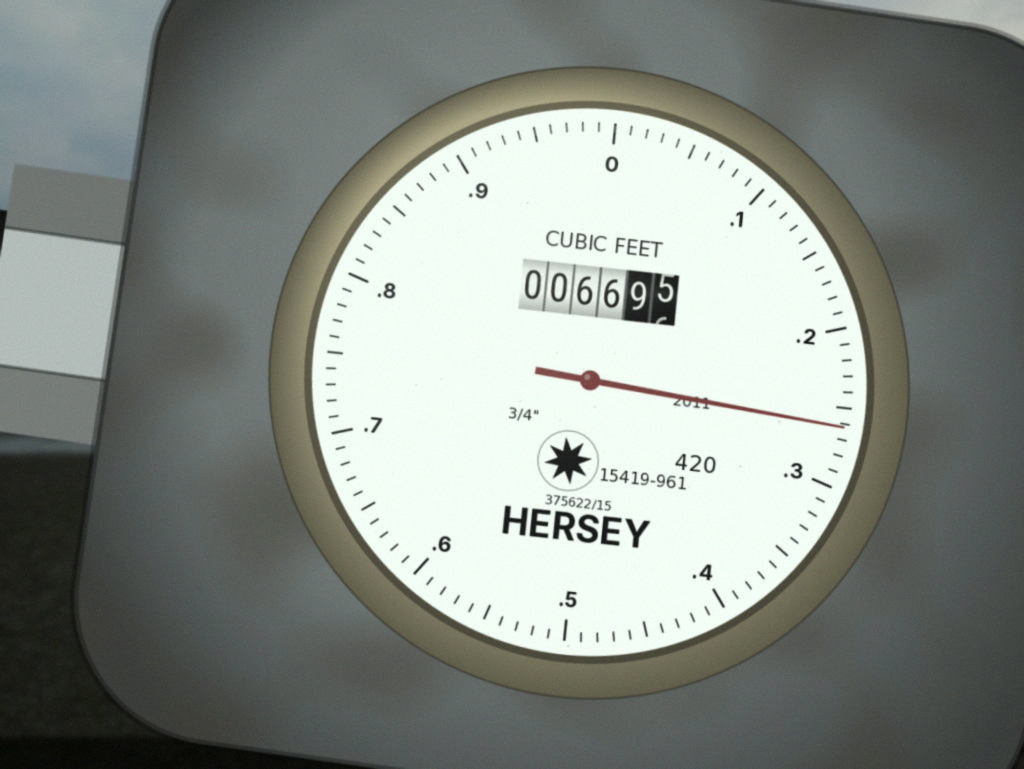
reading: ft³ 6695.26
